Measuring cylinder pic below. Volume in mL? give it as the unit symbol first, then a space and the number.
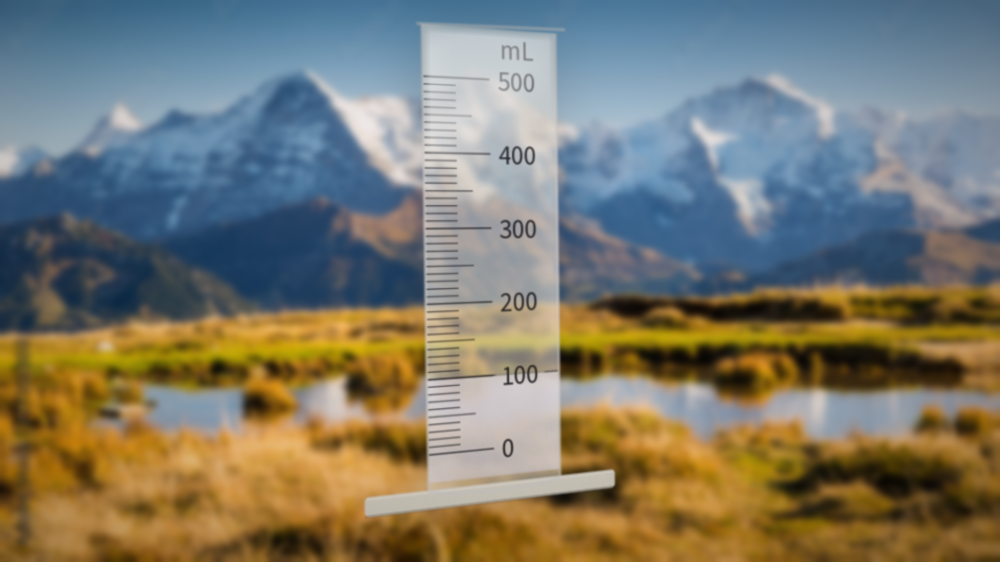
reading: mL 100
